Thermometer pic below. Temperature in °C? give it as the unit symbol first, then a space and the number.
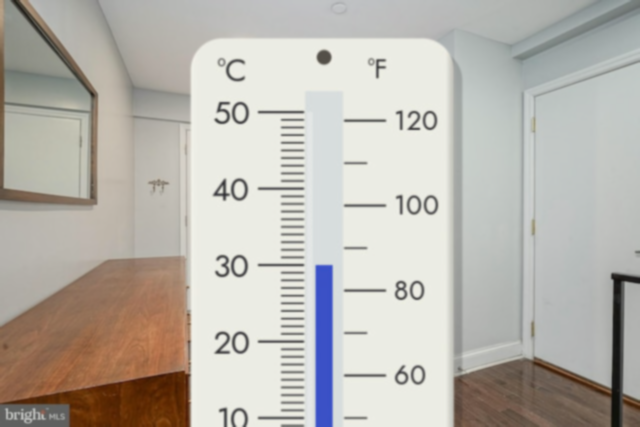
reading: °C 30
